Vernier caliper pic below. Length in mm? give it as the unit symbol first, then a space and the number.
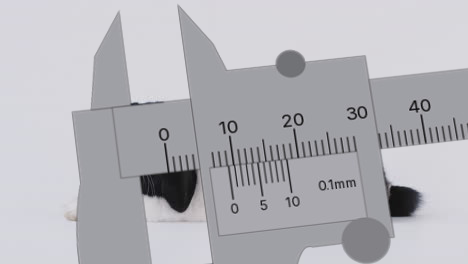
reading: mm 9.2
